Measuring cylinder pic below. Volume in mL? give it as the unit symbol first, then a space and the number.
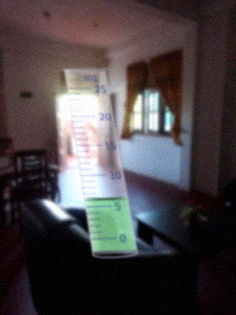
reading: mL 6
